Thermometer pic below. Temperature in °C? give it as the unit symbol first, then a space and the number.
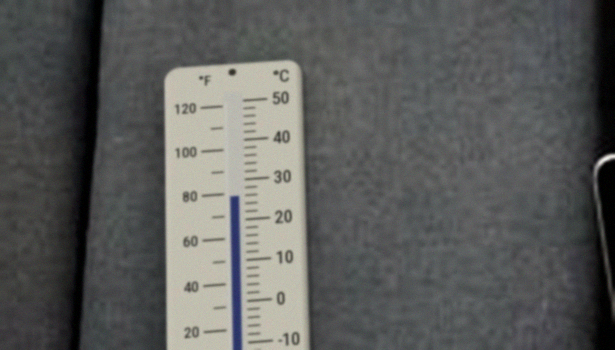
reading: °C 26
